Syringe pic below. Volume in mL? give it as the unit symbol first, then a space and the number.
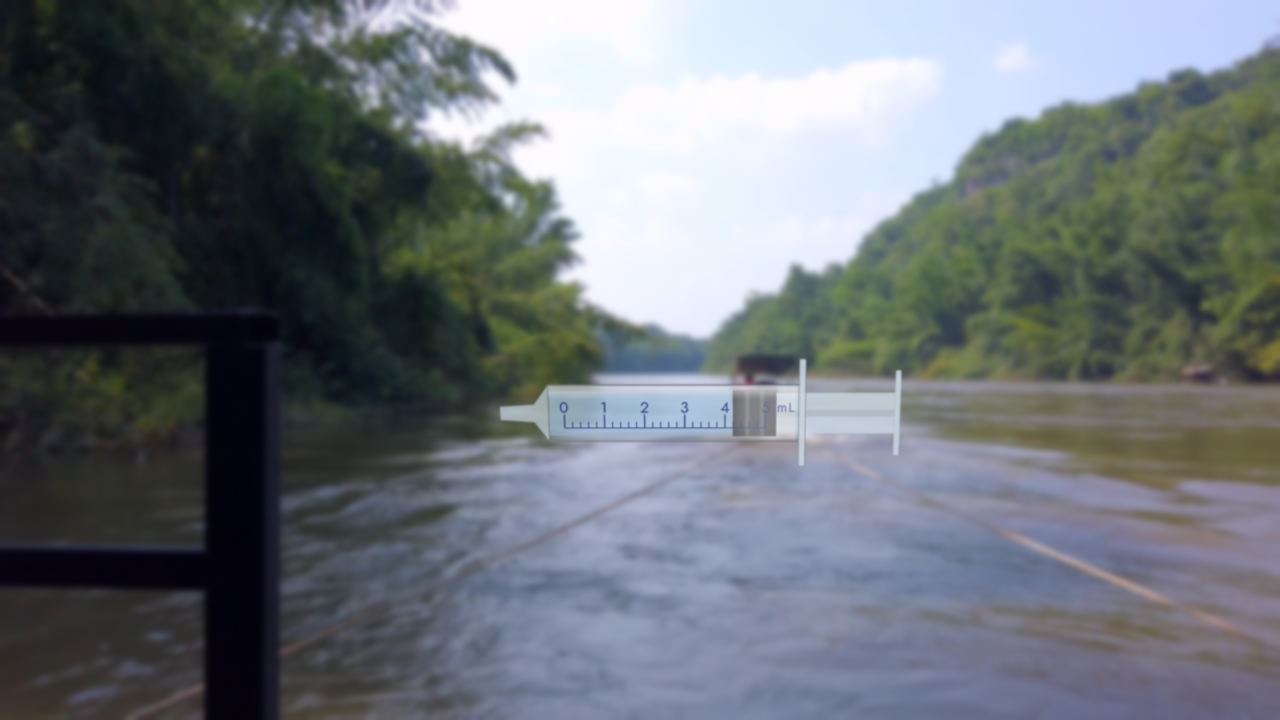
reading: mL 4.2
